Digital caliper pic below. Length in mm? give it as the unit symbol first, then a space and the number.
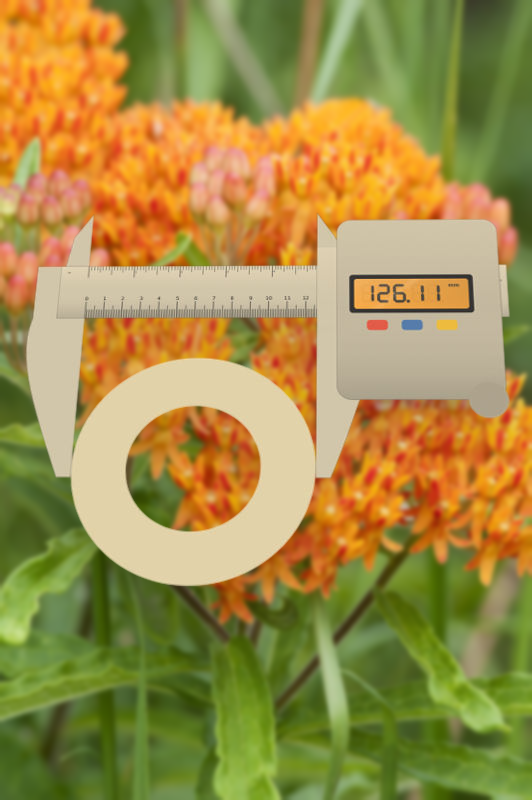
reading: mm 126.11
